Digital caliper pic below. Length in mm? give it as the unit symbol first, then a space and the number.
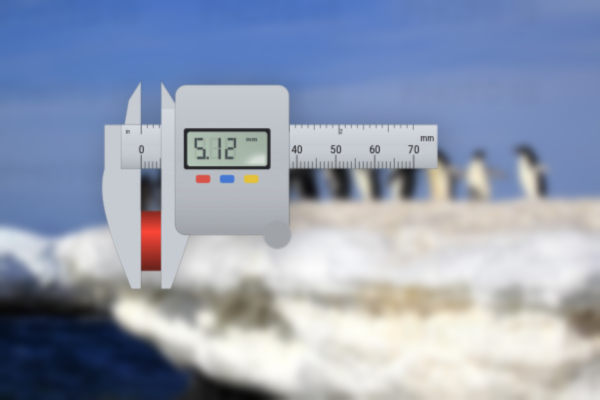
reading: mm 5.12
